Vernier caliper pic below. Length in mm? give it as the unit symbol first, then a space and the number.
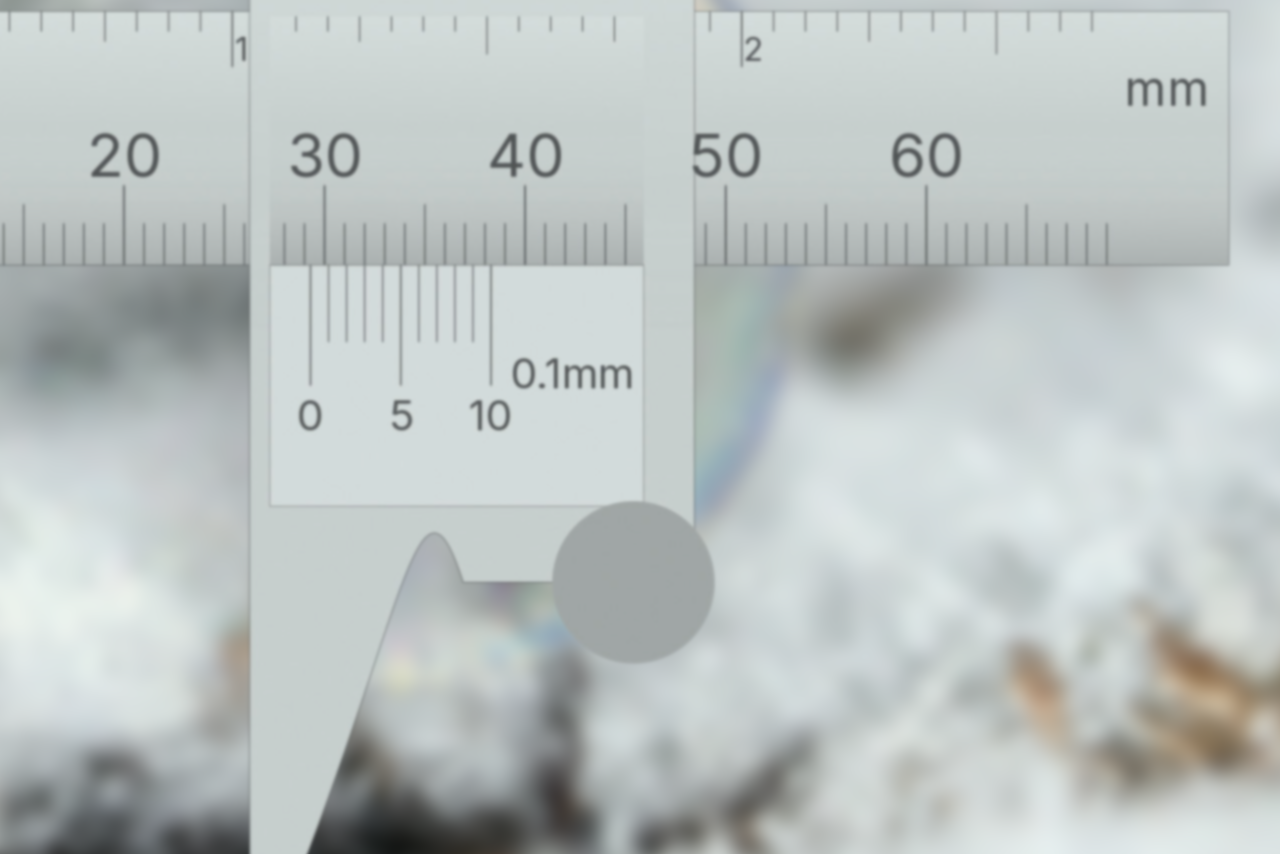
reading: mm 29.3
